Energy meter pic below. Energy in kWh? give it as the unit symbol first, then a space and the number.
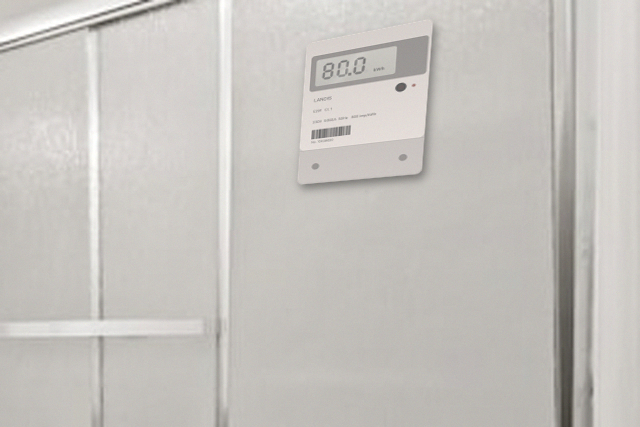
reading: kWh 80.0
